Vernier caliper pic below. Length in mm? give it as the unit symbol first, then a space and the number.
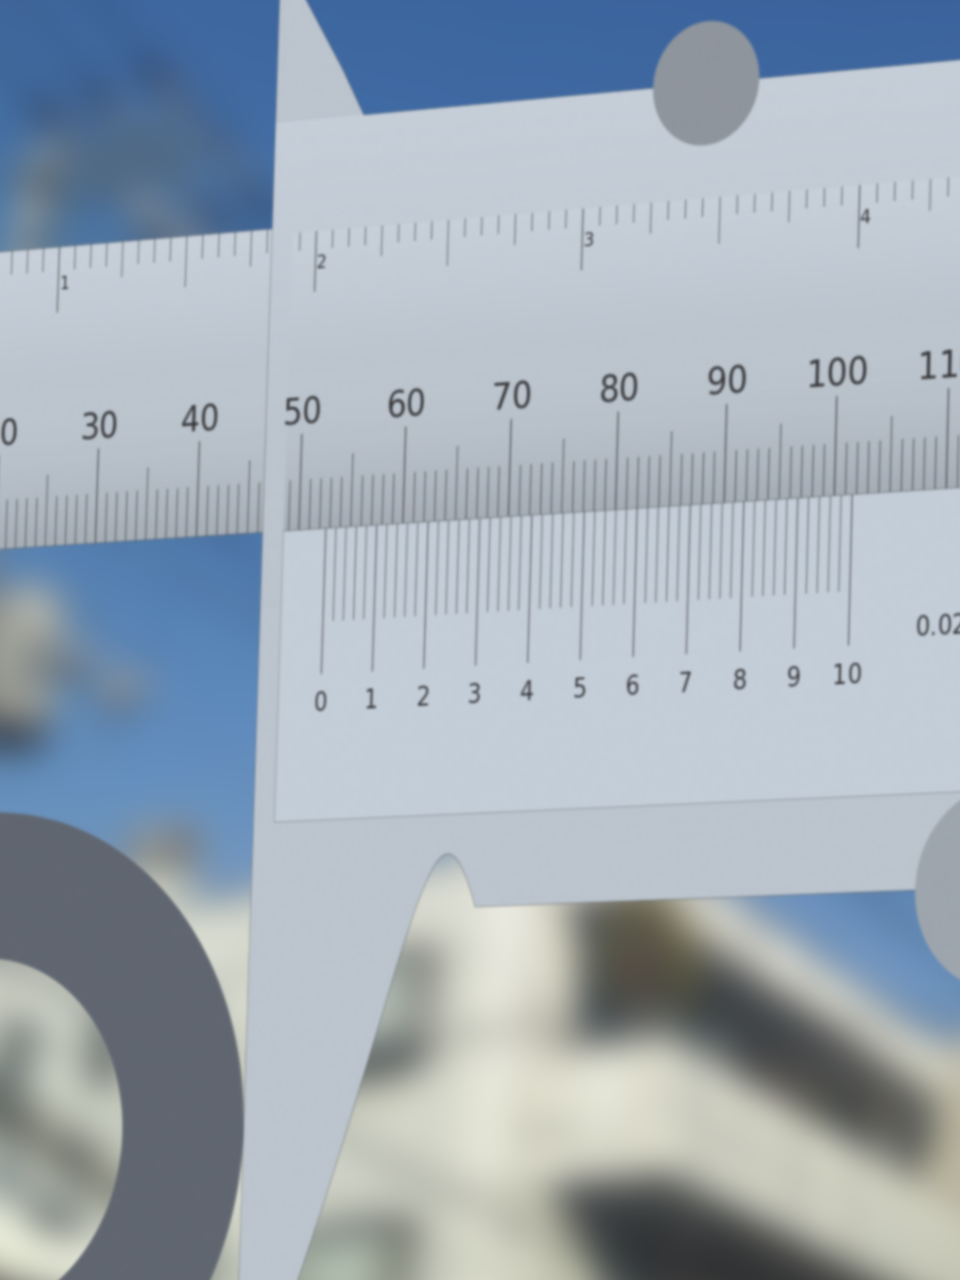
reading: mm 52.6
